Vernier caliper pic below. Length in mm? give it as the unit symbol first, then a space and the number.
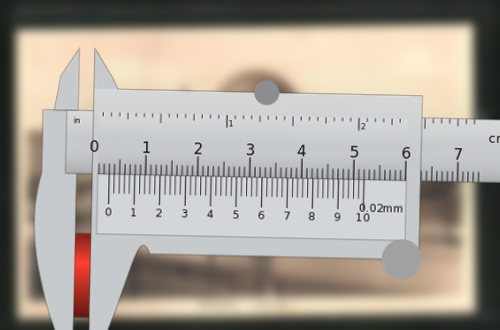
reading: mm 3.0
